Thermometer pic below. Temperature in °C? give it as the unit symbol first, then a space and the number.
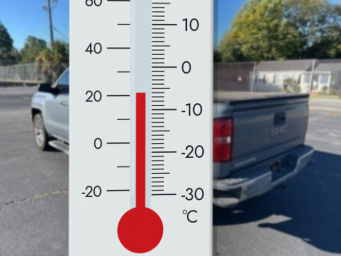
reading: °C -6
